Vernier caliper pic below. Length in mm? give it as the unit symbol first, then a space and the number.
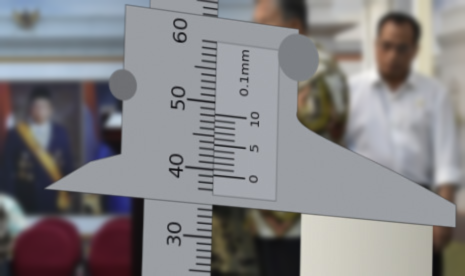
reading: mm 39.2
